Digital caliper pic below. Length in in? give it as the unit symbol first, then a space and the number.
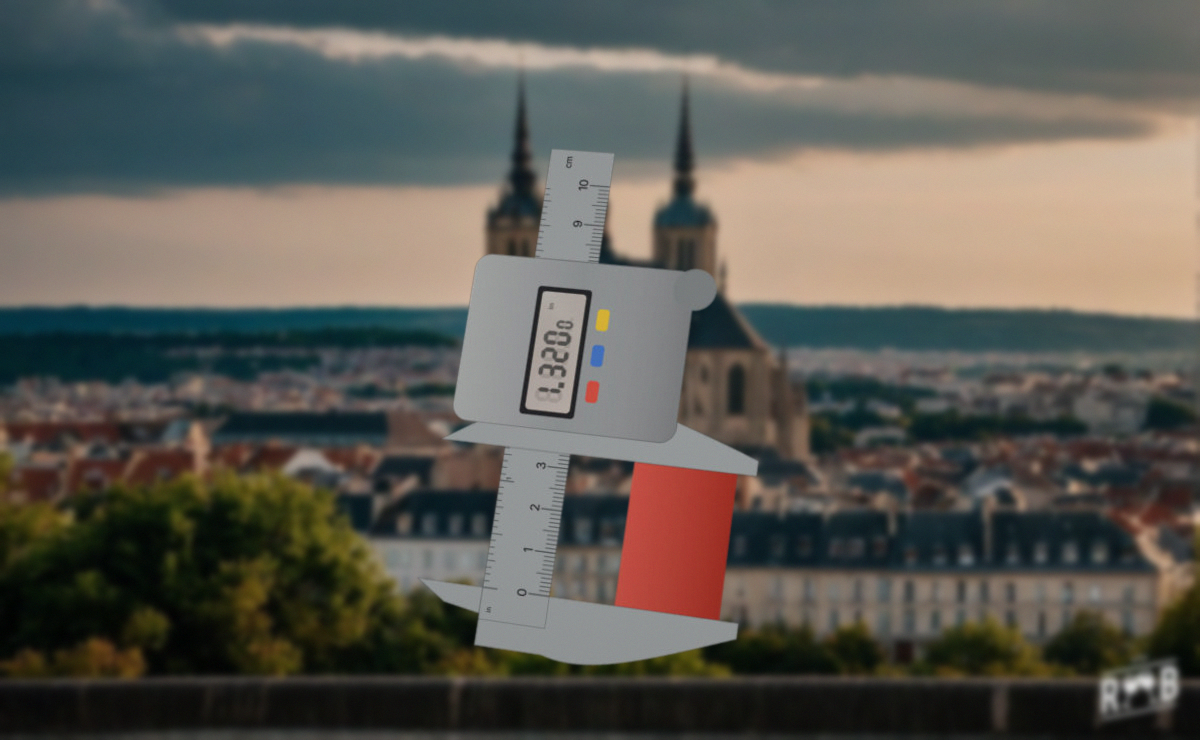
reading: in 1.3200
